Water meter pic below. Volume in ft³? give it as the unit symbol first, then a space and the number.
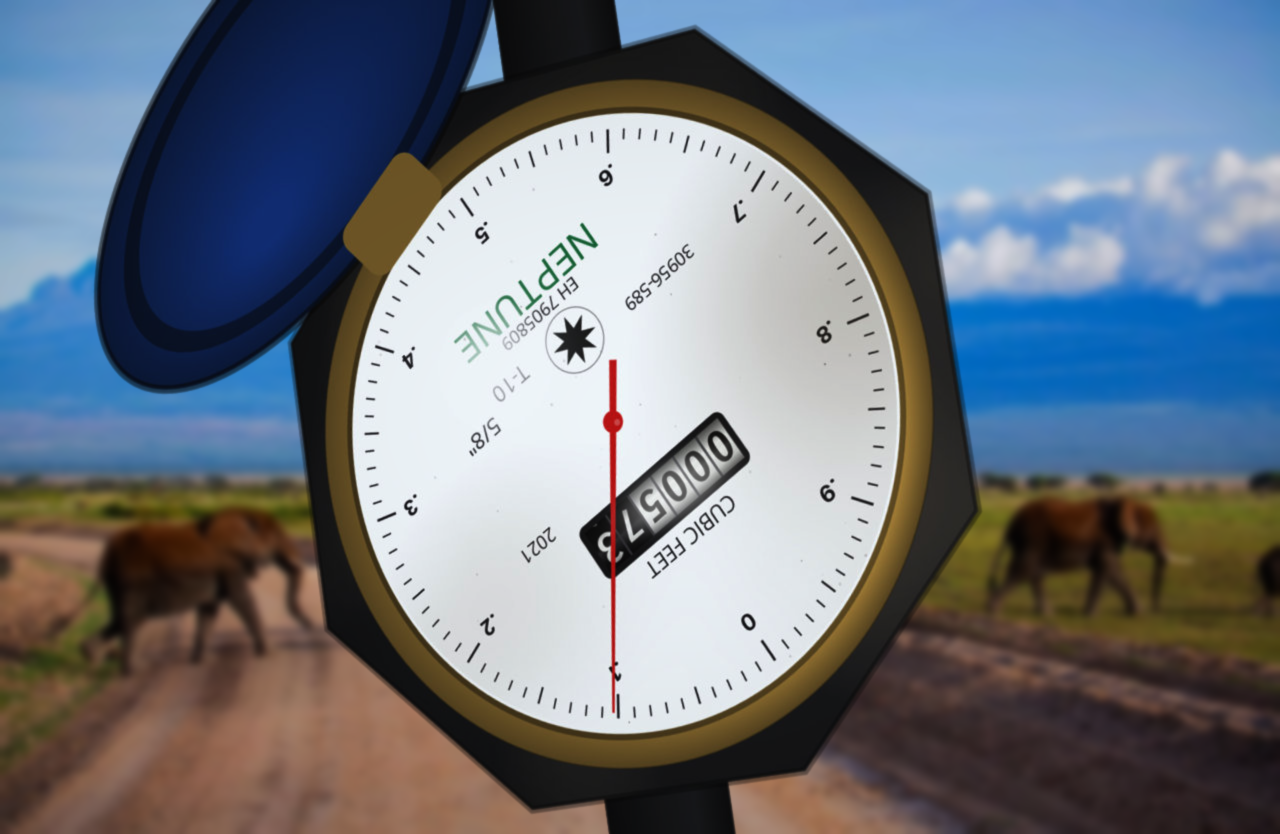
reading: ft³ 573.10
